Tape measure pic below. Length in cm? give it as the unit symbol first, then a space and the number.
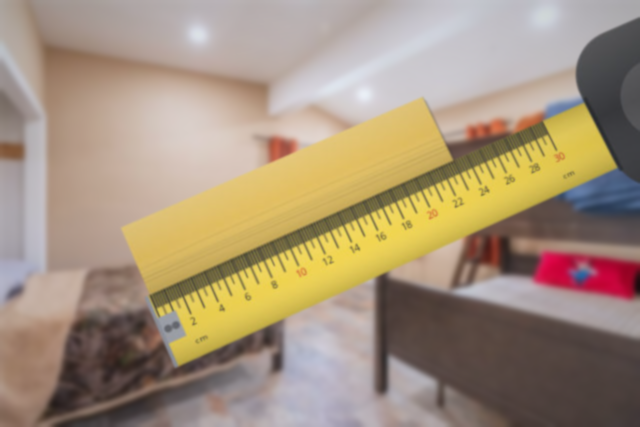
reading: cm 23
